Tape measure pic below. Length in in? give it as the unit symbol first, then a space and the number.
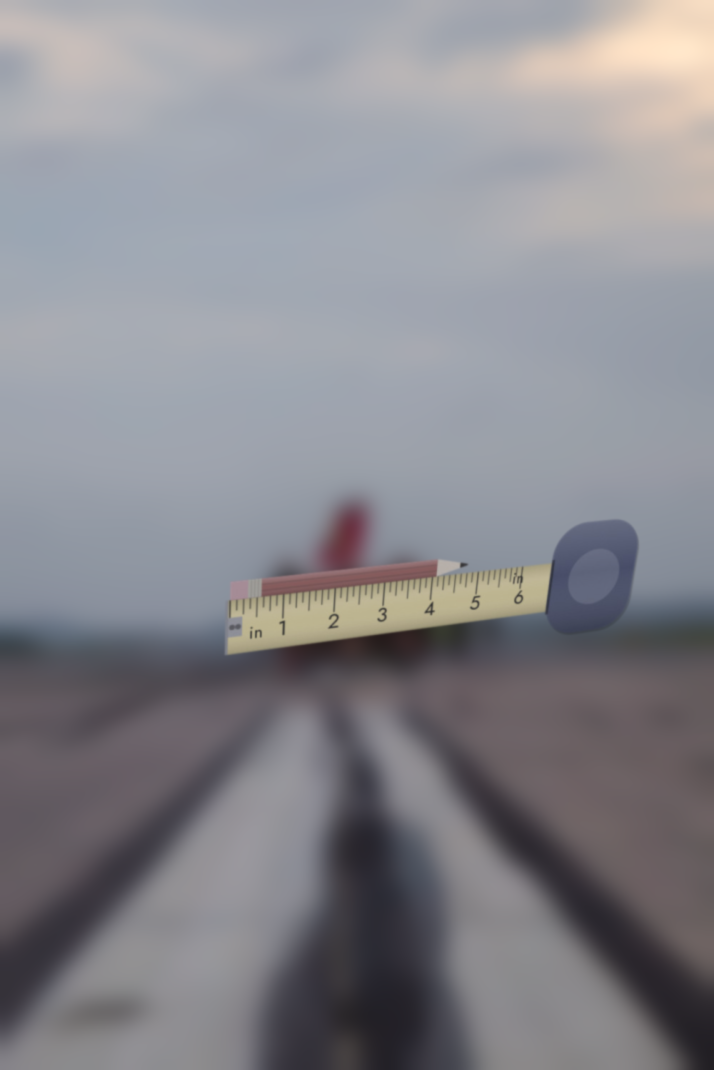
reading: in 4.75
